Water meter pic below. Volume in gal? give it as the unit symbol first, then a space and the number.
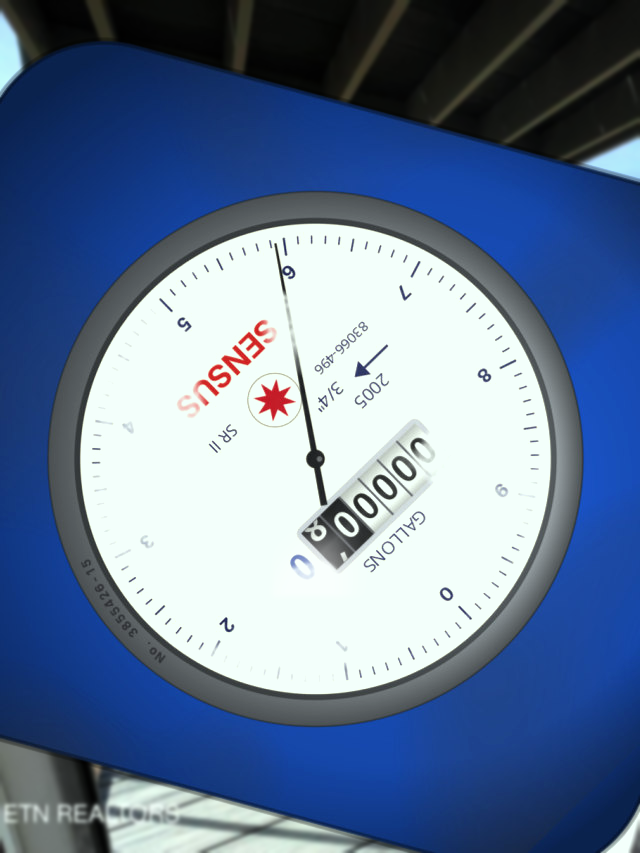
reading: gal 75.9
